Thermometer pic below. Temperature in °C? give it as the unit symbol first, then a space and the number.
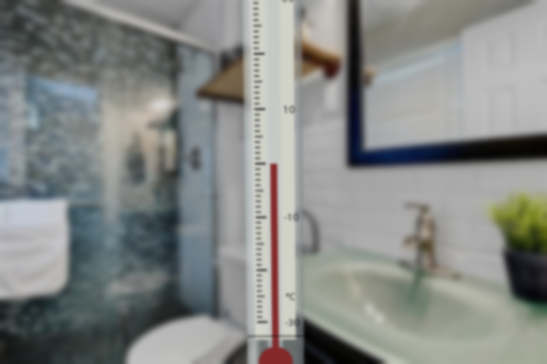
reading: °C 0
